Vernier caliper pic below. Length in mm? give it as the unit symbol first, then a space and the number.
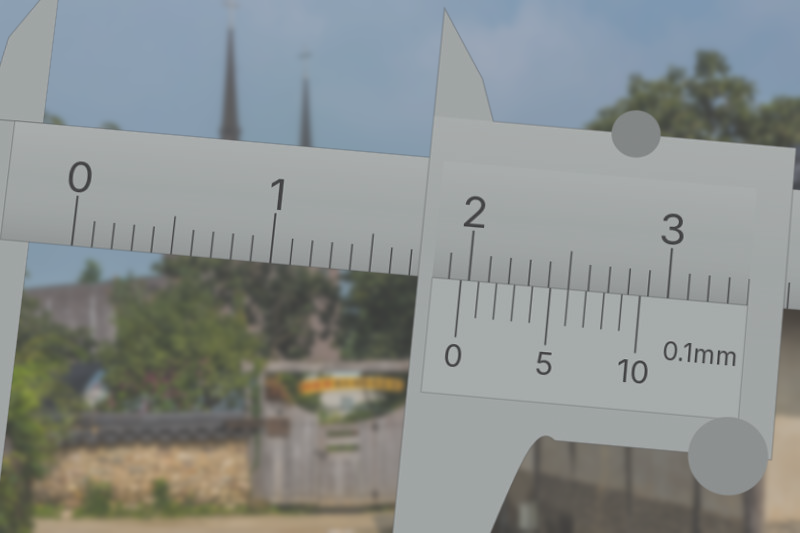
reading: mm 19.6
